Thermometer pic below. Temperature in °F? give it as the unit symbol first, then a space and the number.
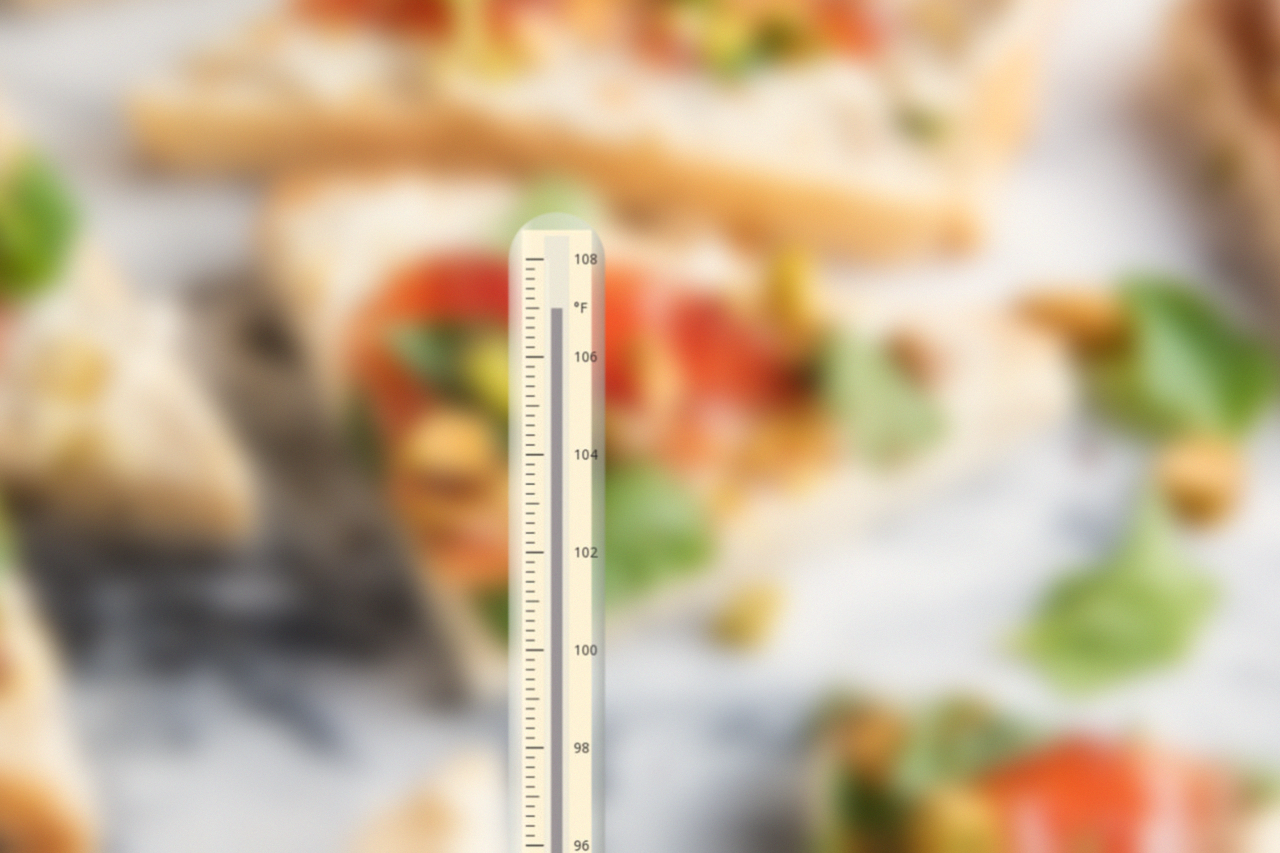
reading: °F 107
